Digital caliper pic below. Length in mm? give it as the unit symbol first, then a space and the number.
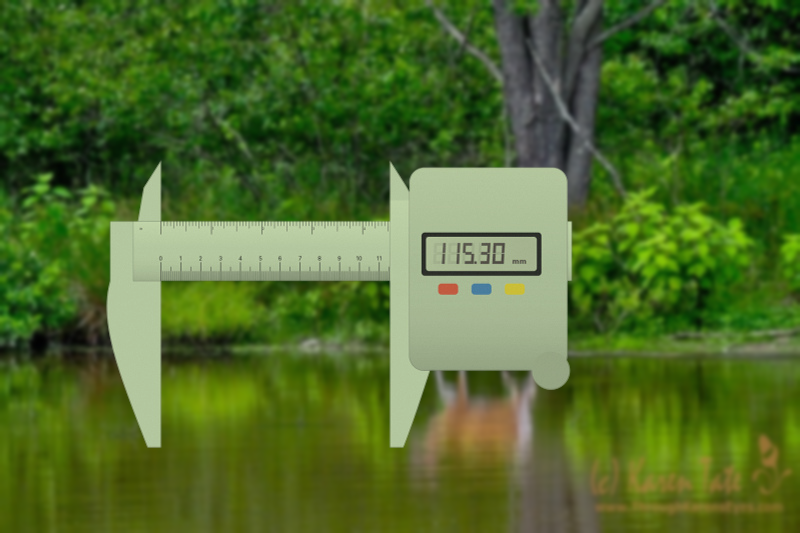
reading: mm 115.30
